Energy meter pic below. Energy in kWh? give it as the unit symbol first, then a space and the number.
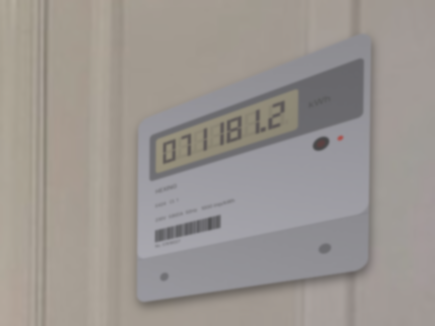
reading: kWh 71181.2
